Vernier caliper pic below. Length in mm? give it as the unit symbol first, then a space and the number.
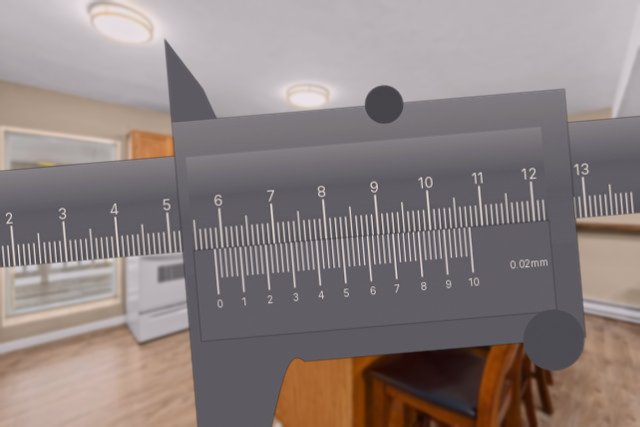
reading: mm 58.5
